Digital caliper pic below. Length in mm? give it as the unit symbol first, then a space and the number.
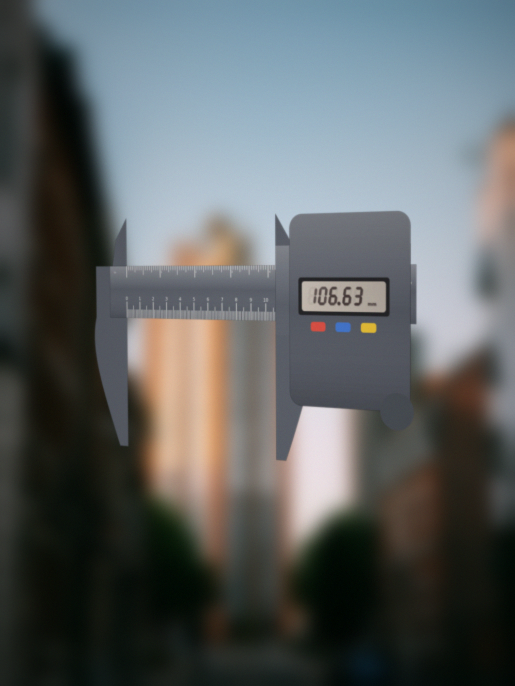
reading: mm 106.63
